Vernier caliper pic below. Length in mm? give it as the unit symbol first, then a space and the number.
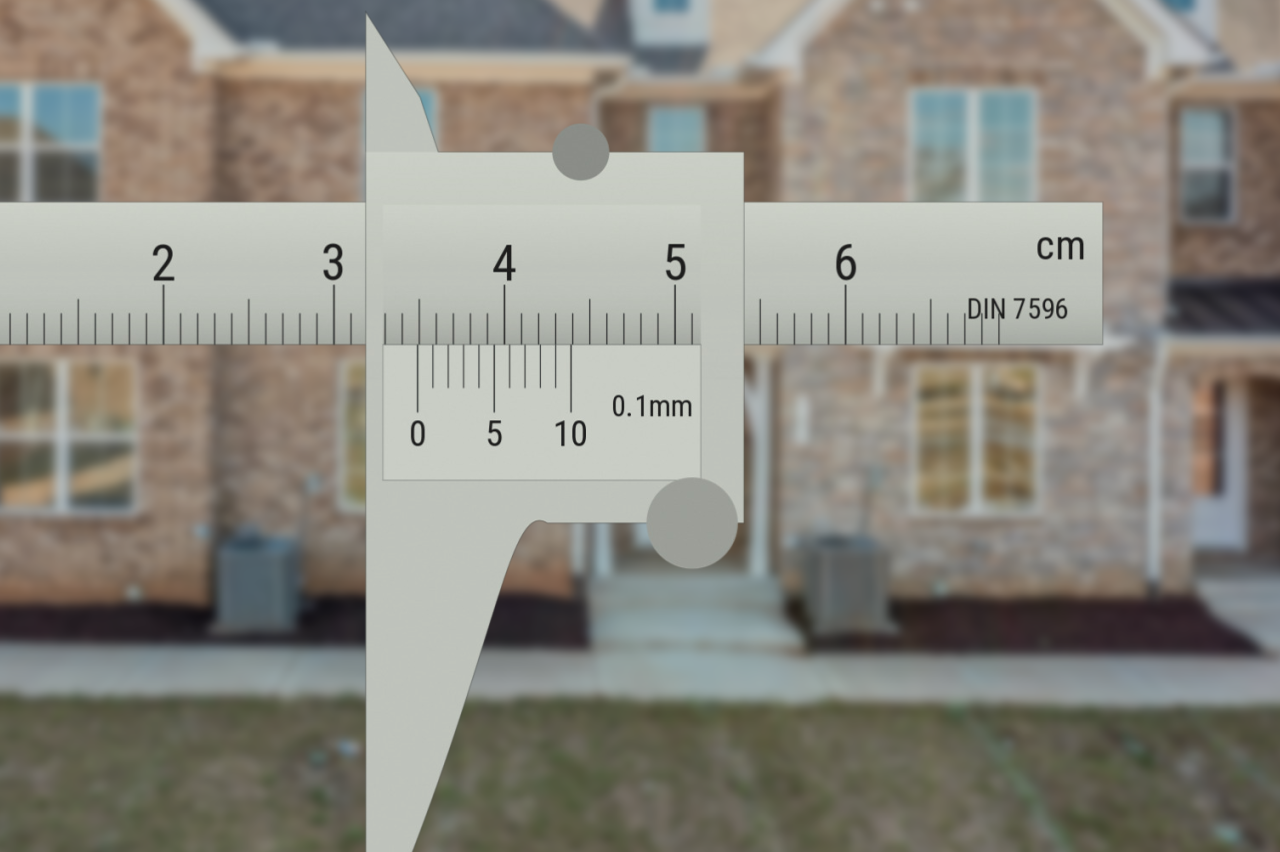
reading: mm 34.9
